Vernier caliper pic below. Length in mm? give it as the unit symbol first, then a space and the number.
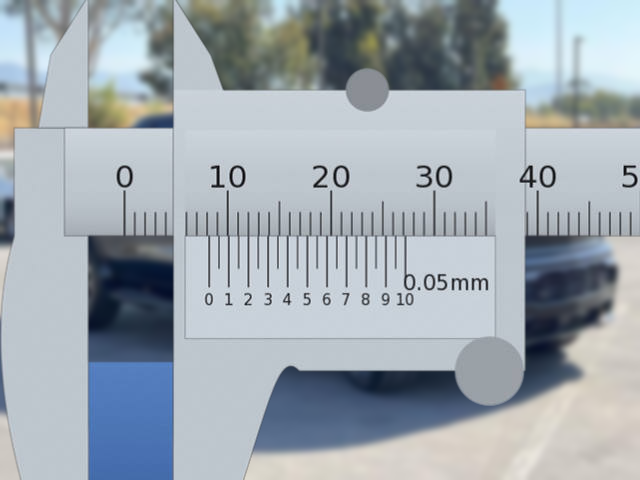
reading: mm 8.2
